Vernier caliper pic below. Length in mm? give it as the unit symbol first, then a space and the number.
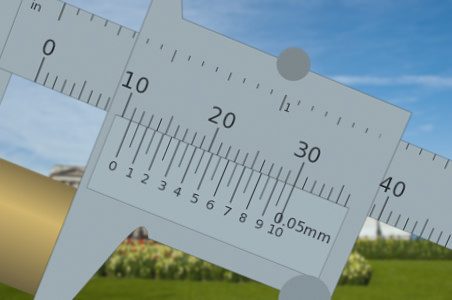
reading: mm 11.0
